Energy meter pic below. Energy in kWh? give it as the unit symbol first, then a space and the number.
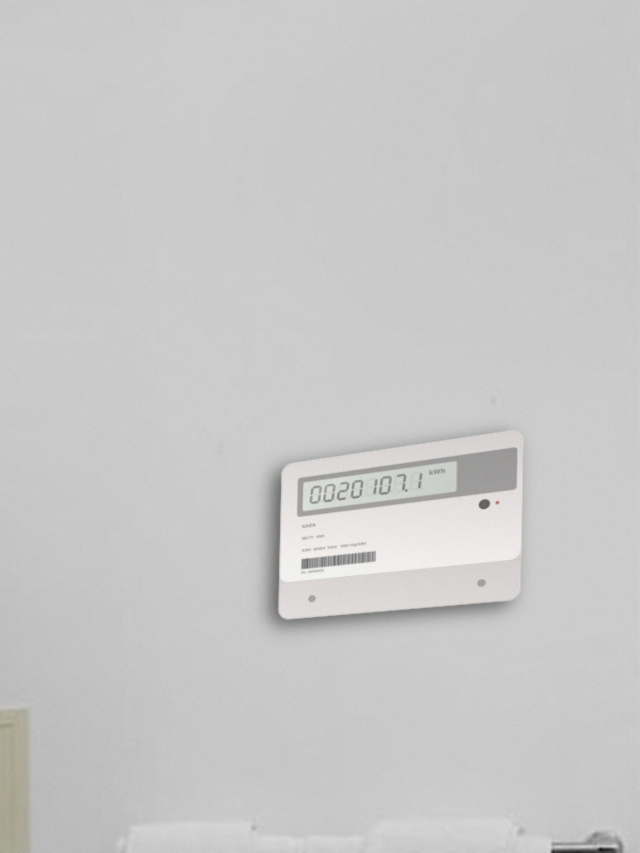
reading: kWh 20107.1
